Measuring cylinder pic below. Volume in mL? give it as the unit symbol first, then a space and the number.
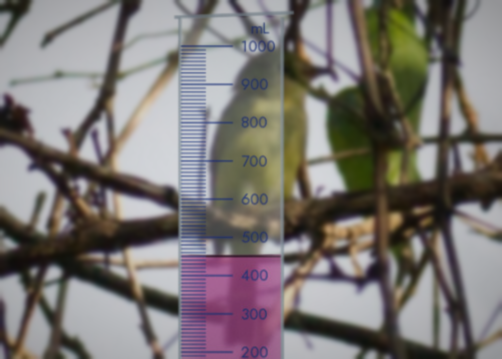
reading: mL 450
